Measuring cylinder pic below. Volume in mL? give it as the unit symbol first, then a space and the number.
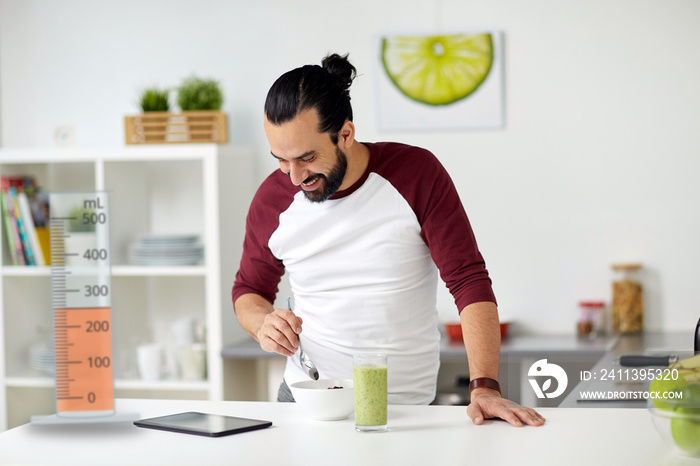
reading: mL 250
